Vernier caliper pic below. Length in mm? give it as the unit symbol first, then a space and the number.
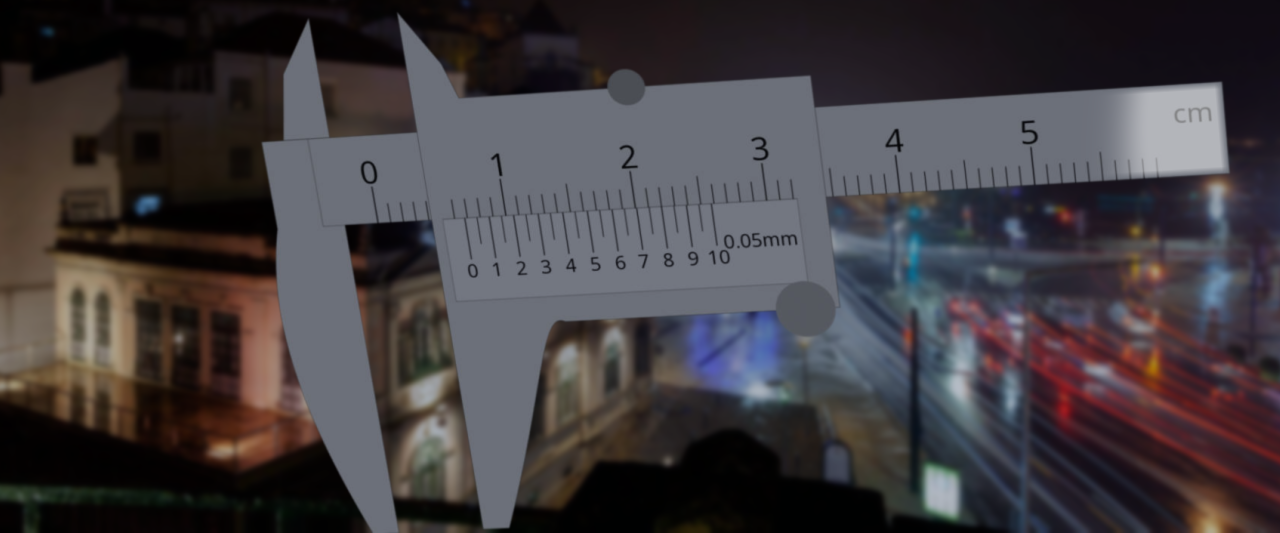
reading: mm 6.8
